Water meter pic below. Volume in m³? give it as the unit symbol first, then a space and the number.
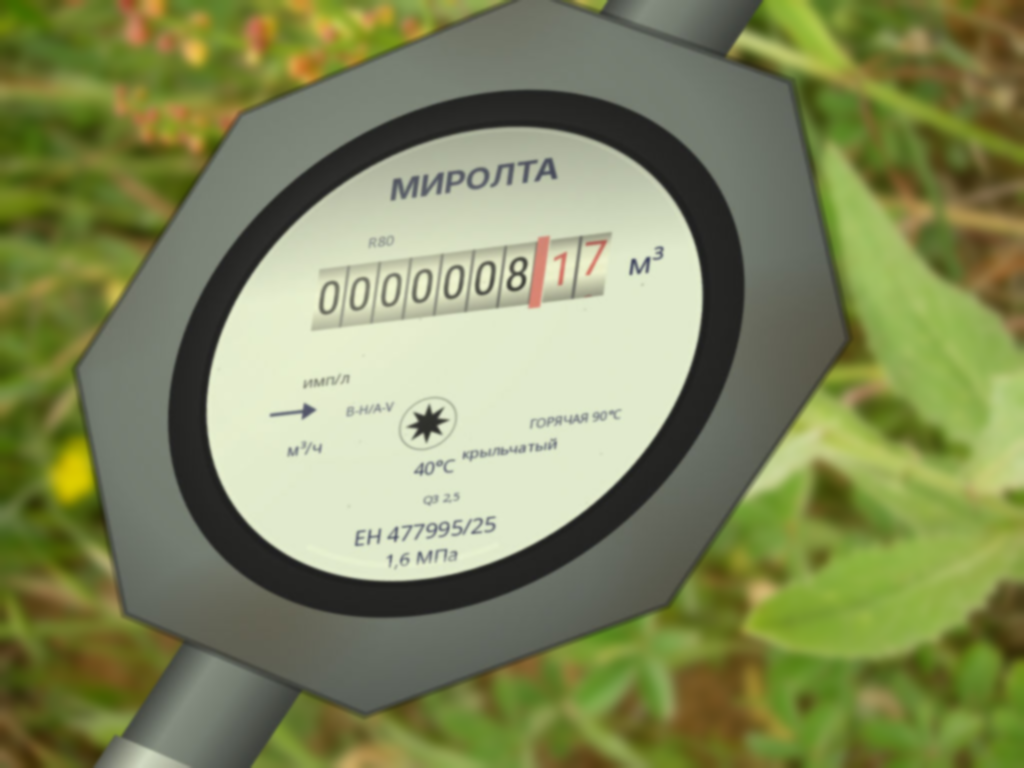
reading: m³ 8.17
